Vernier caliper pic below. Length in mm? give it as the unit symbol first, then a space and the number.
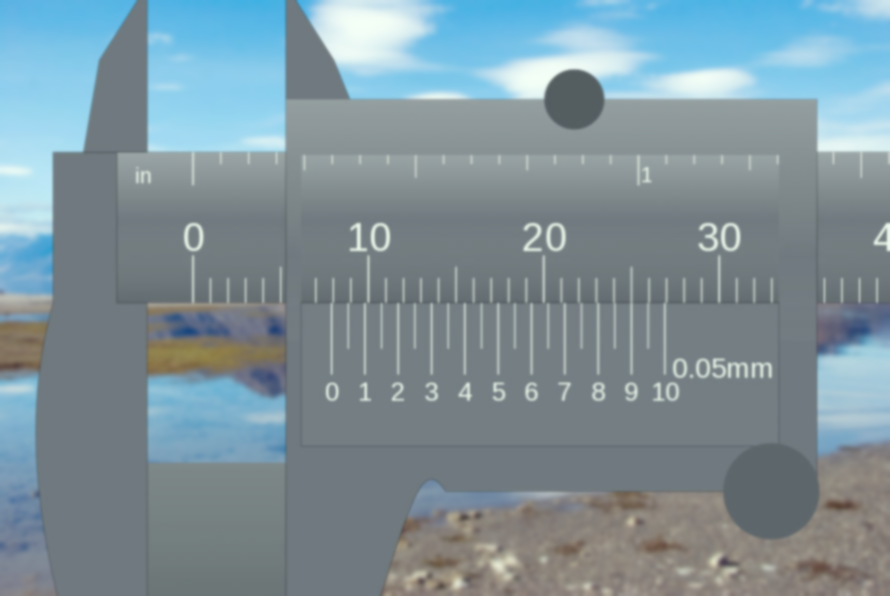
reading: mm 7.9
